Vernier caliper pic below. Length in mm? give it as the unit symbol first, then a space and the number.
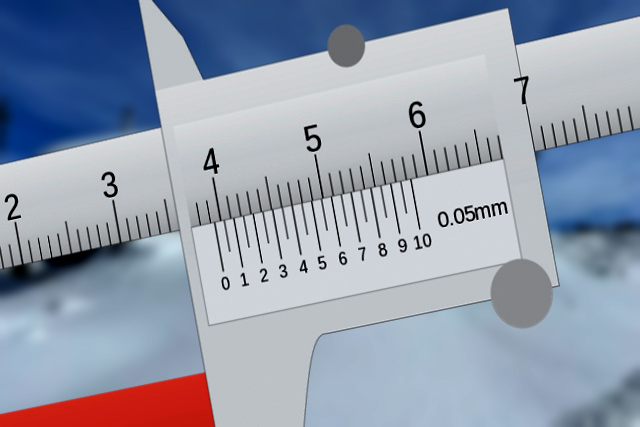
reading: mm 39.4
